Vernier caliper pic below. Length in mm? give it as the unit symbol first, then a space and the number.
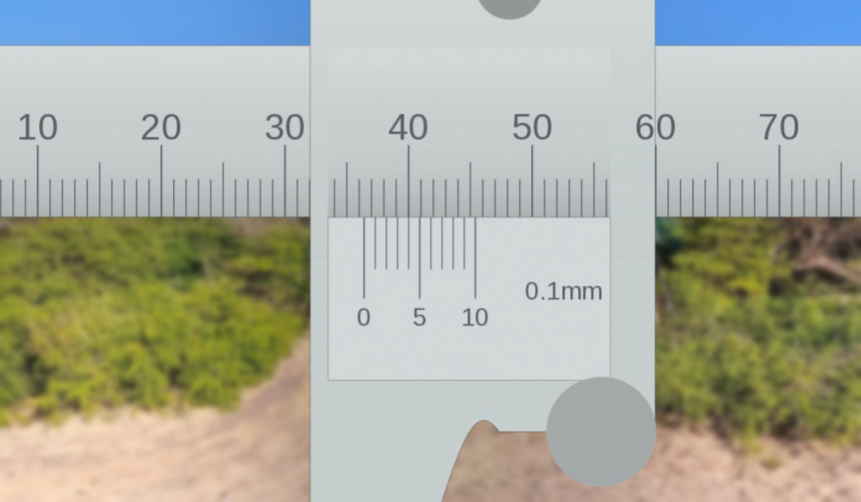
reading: mm 36.4
